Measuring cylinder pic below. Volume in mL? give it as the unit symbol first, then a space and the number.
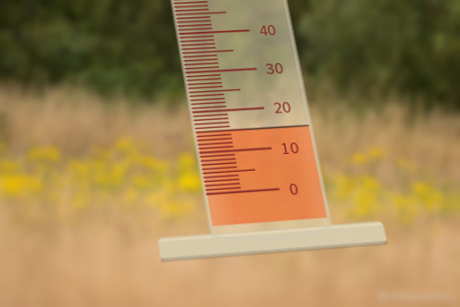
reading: mL 15
